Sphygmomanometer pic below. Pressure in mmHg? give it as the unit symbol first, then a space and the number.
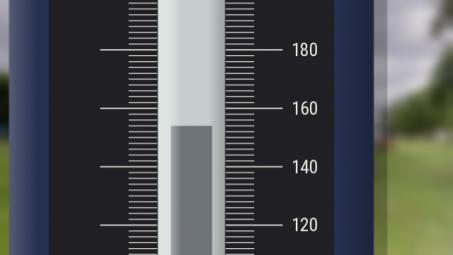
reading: mmHg 154
